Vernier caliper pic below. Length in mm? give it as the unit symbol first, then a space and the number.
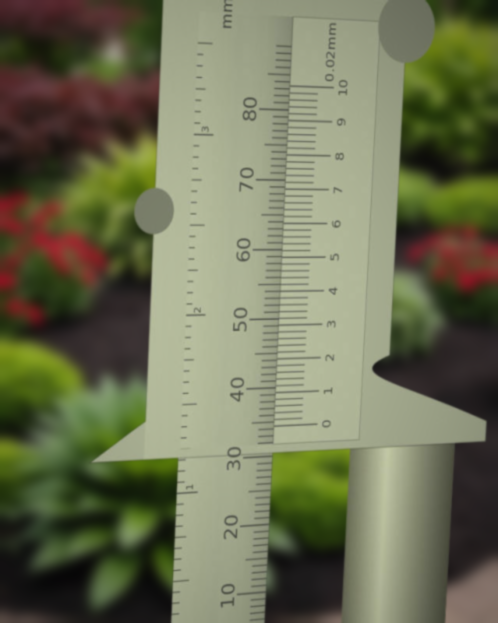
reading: mm 34.4
